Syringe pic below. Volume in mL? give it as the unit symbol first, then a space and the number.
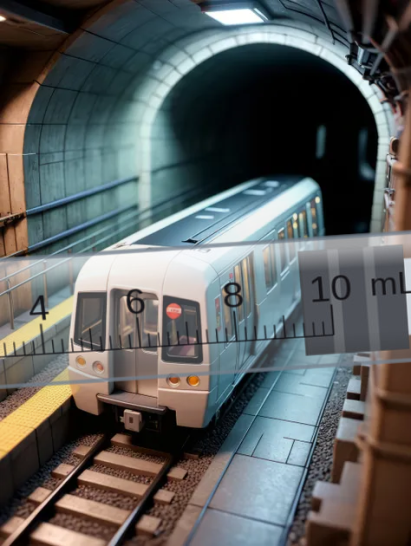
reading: mL 9.4
